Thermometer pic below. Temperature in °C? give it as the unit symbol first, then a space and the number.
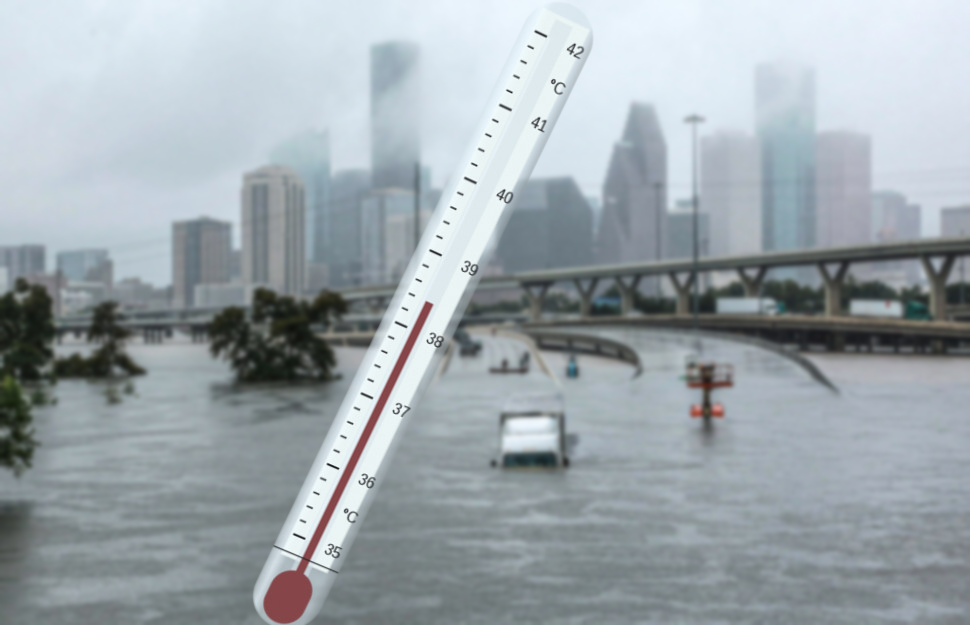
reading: °C 38.4
